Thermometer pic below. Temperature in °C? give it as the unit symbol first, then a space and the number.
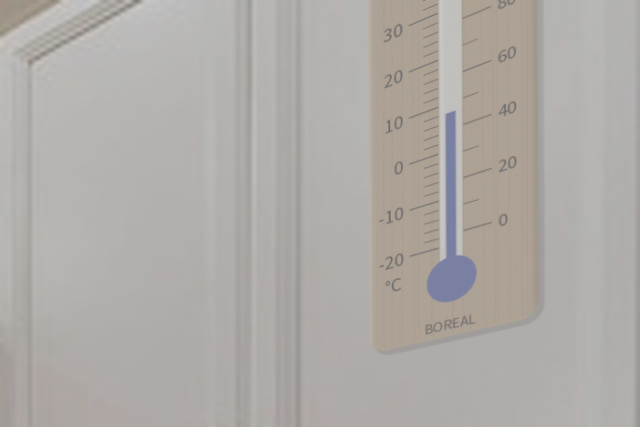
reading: °C 8
